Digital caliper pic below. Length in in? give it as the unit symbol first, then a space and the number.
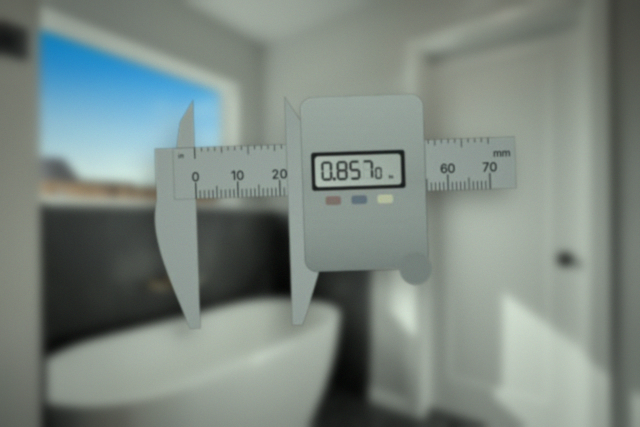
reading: in 0.8570
